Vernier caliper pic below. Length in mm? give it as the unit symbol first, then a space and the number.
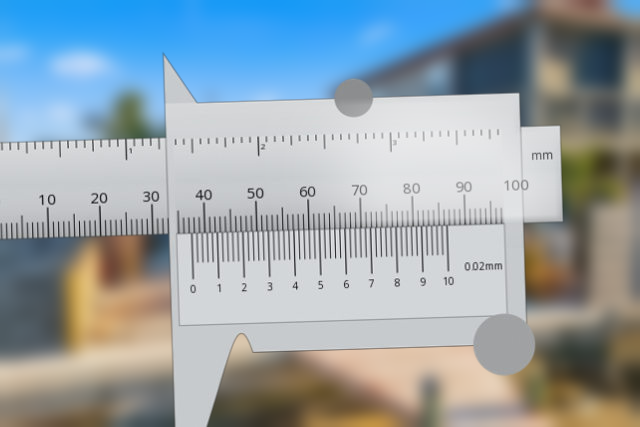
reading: mm 37.5
